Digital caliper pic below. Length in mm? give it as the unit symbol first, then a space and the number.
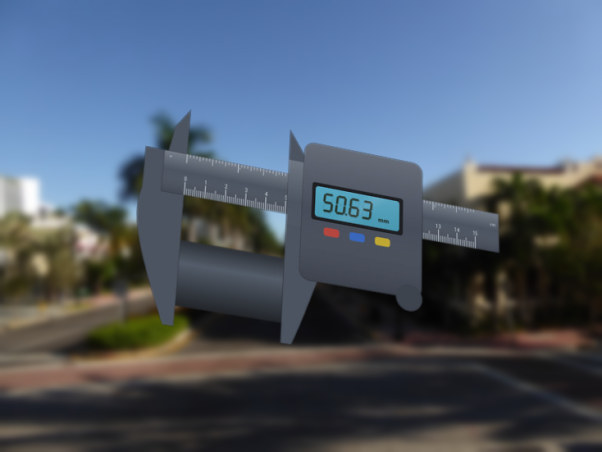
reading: mm 50.63
